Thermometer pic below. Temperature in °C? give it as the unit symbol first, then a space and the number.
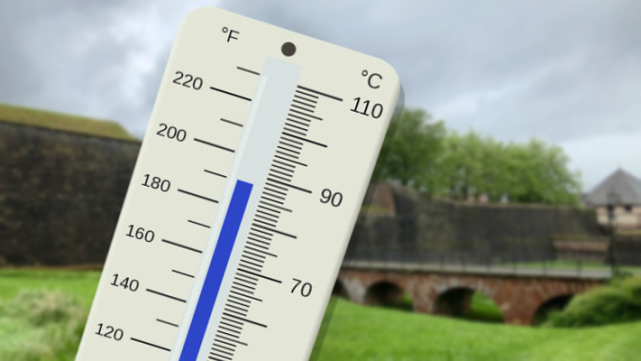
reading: °C 88
